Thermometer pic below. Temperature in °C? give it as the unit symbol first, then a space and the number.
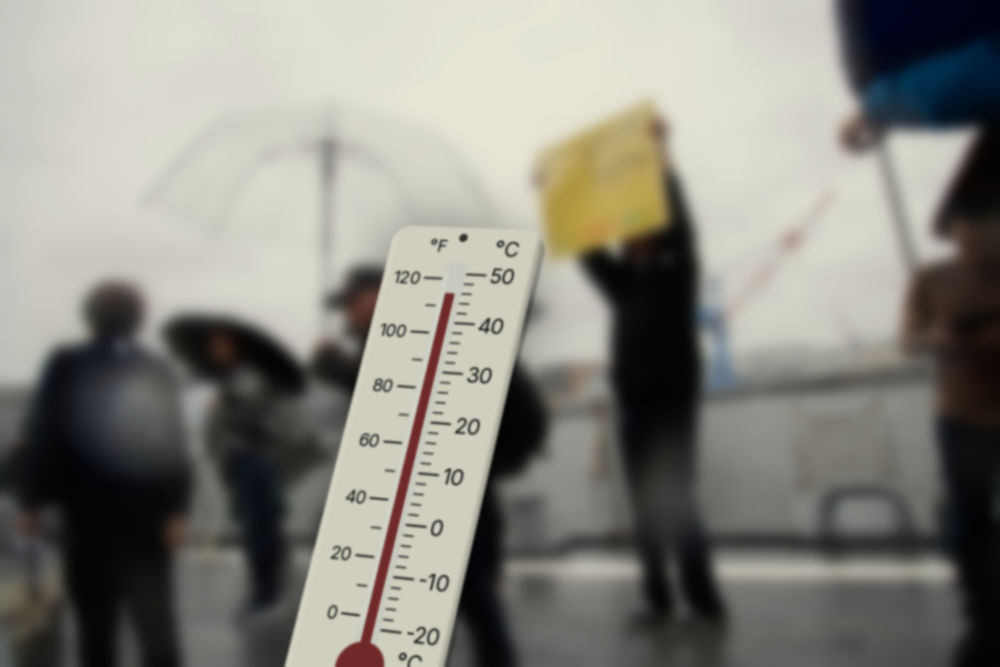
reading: °C 46
